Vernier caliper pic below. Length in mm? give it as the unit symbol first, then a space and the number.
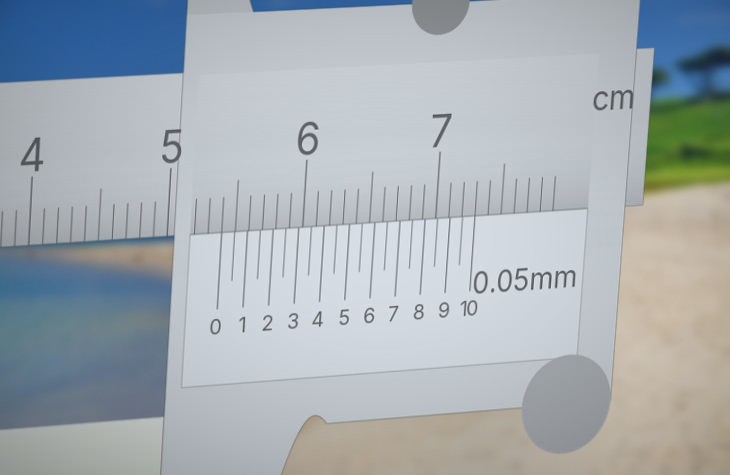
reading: mm 54.0
